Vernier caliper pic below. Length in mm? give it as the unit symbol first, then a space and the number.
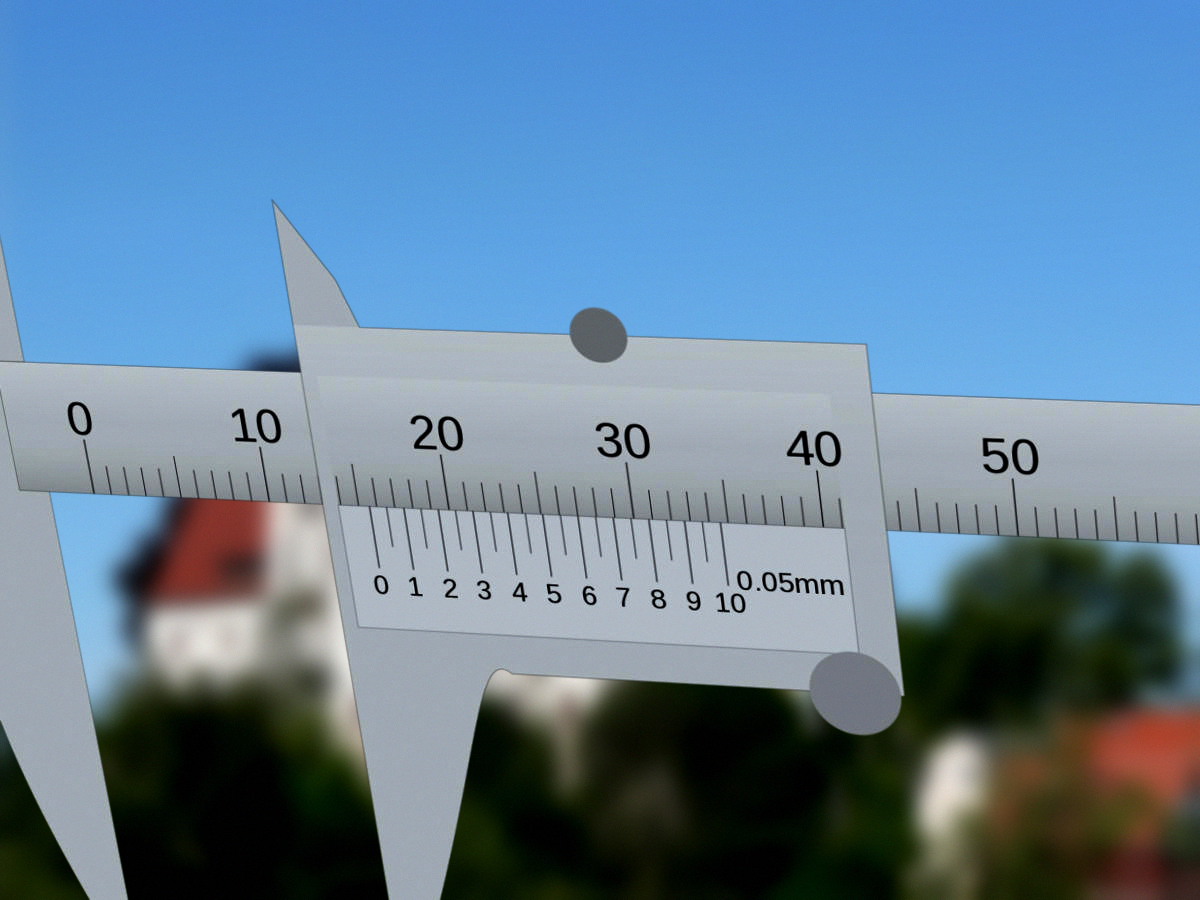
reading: mm 15.6
